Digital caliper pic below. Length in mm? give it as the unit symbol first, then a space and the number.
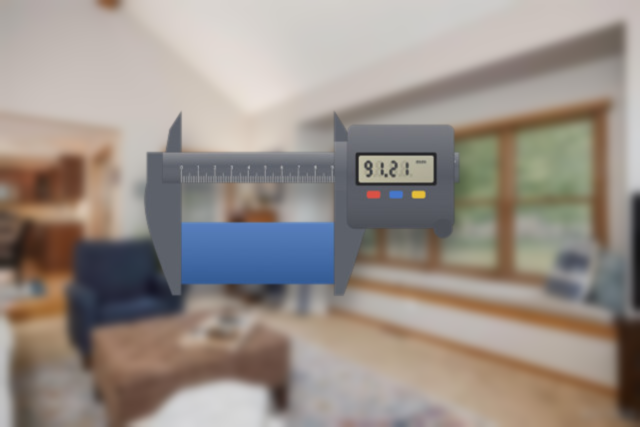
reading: mm 91.21
